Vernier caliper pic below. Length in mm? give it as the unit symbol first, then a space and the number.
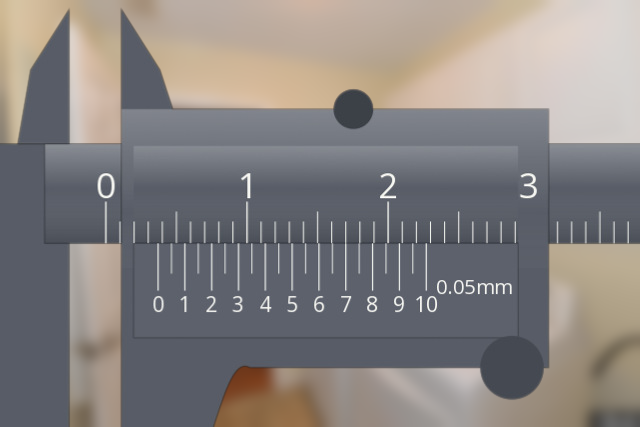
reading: mm 3.7
